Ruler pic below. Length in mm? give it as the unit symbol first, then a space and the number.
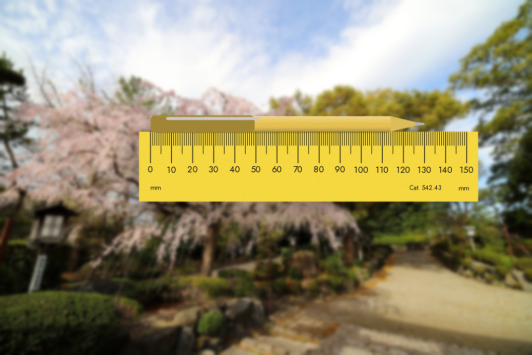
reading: mm 130
